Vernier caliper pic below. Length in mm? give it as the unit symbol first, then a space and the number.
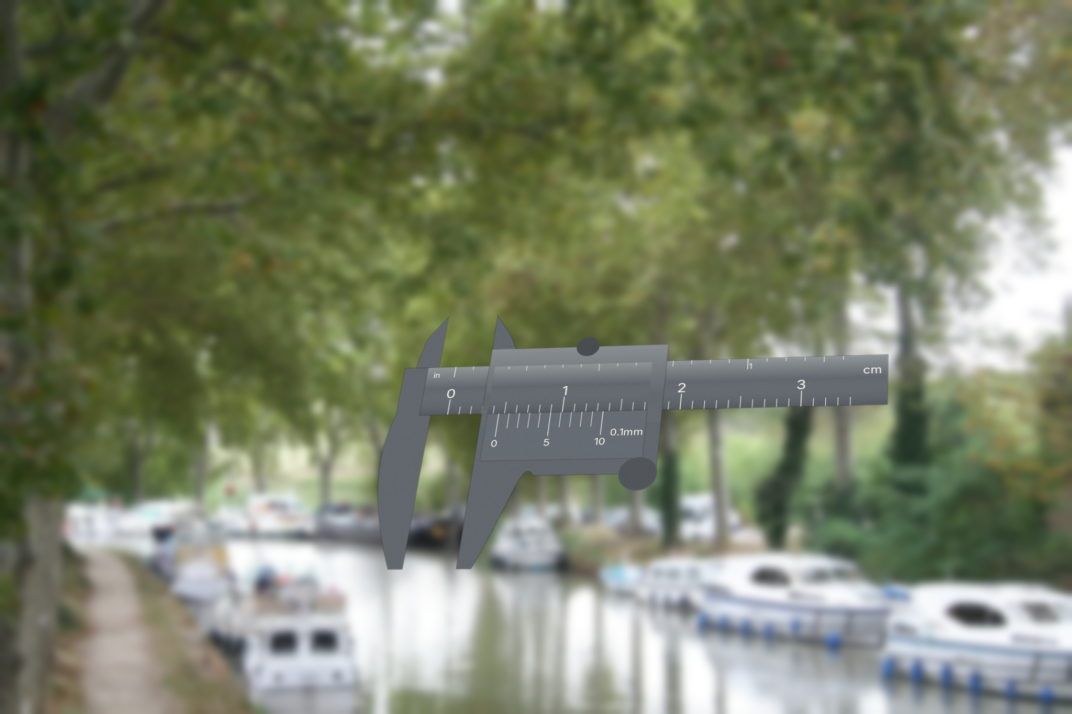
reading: mm 4.5
